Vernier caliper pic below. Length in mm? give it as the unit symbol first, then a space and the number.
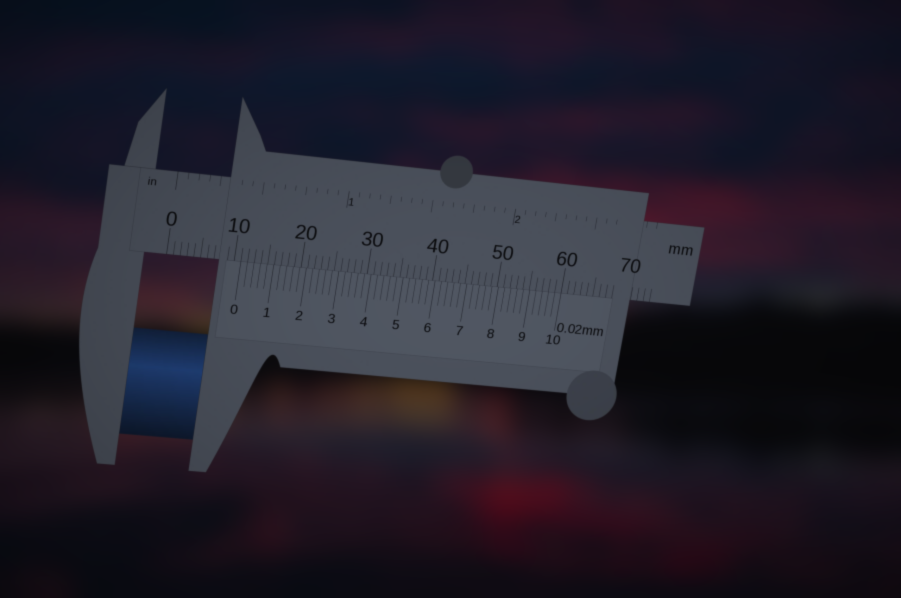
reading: mm 11.0
